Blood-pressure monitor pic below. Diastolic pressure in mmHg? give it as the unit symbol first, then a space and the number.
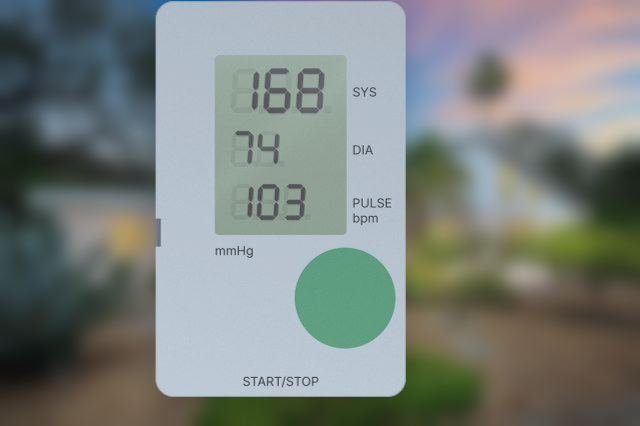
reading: mmHg 74
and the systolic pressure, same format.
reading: mmHg 168
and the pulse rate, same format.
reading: bpm 103
